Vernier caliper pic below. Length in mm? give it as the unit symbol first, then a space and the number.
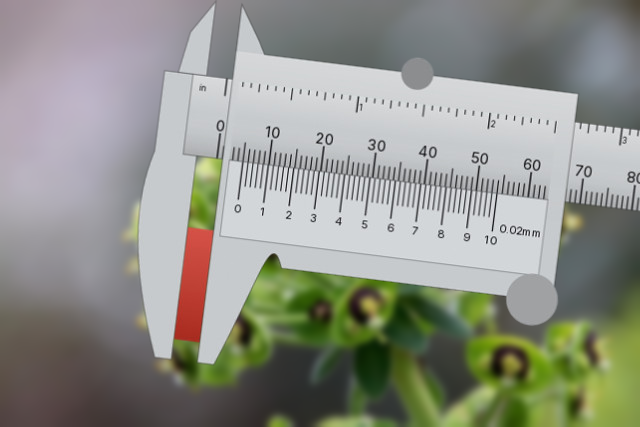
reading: mm 5.0
